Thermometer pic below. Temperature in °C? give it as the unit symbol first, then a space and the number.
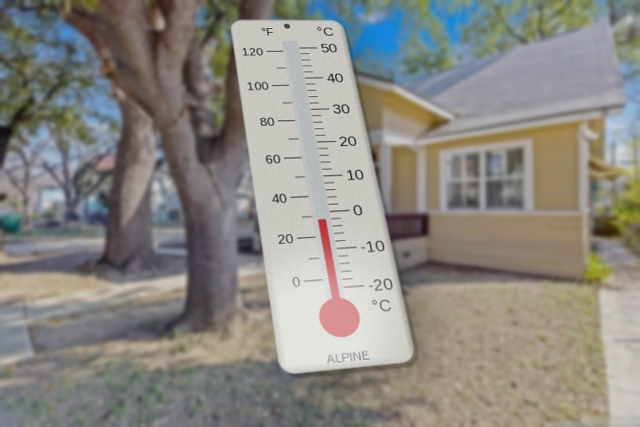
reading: °C -2
